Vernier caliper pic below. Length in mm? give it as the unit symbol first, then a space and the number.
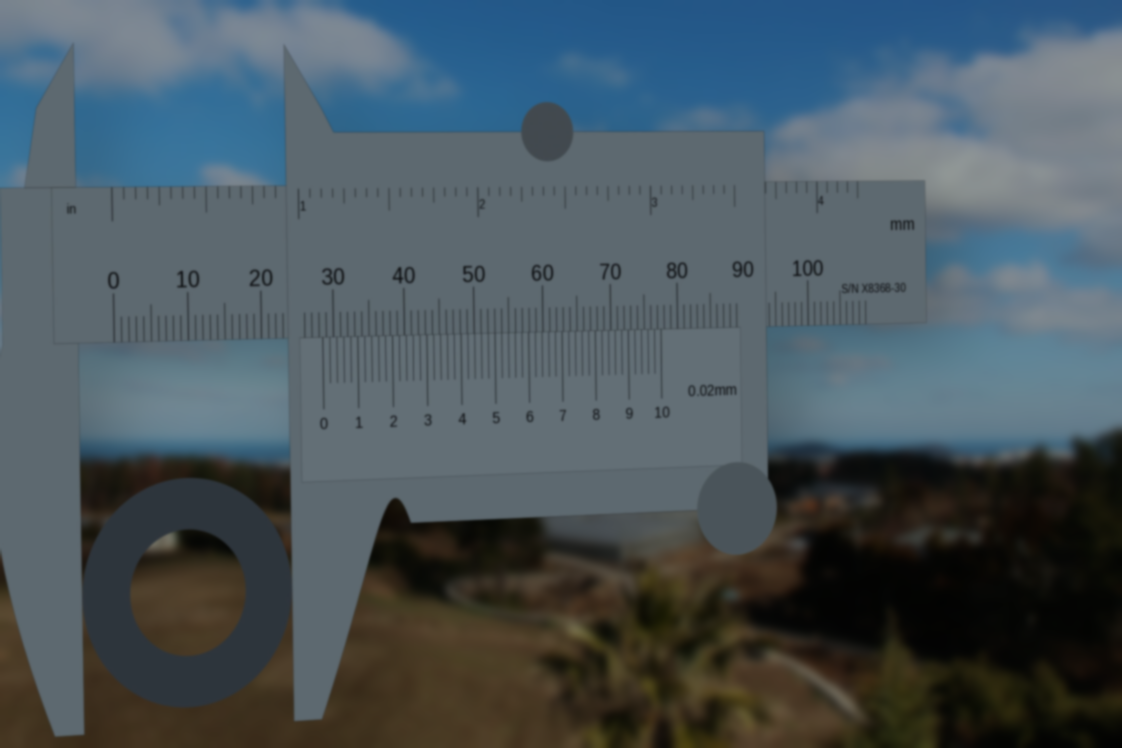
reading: mm 28.5
